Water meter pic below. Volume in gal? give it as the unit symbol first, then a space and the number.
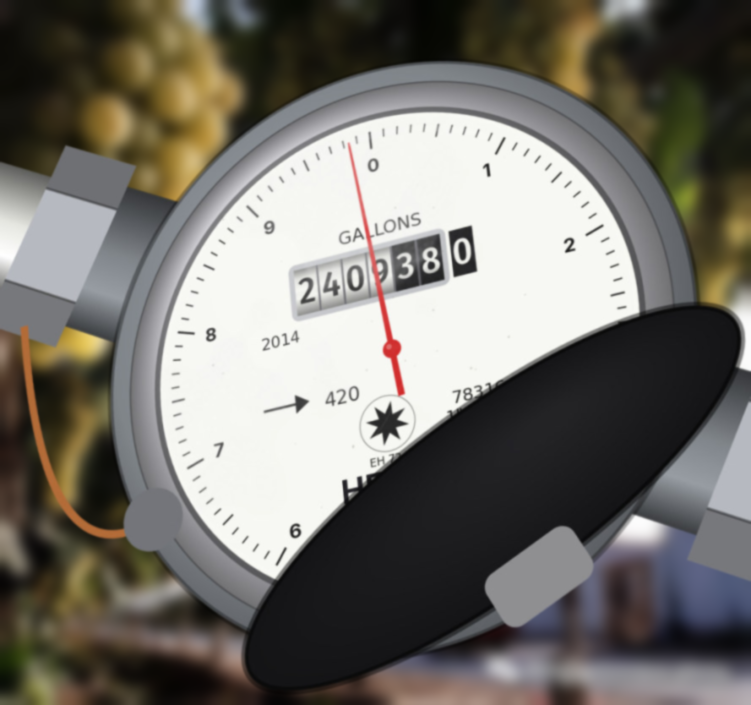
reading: gal 2409379.8
